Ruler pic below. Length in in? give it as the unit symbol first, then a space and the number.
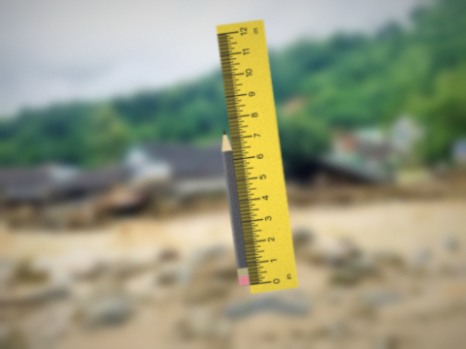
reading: in 7.5
